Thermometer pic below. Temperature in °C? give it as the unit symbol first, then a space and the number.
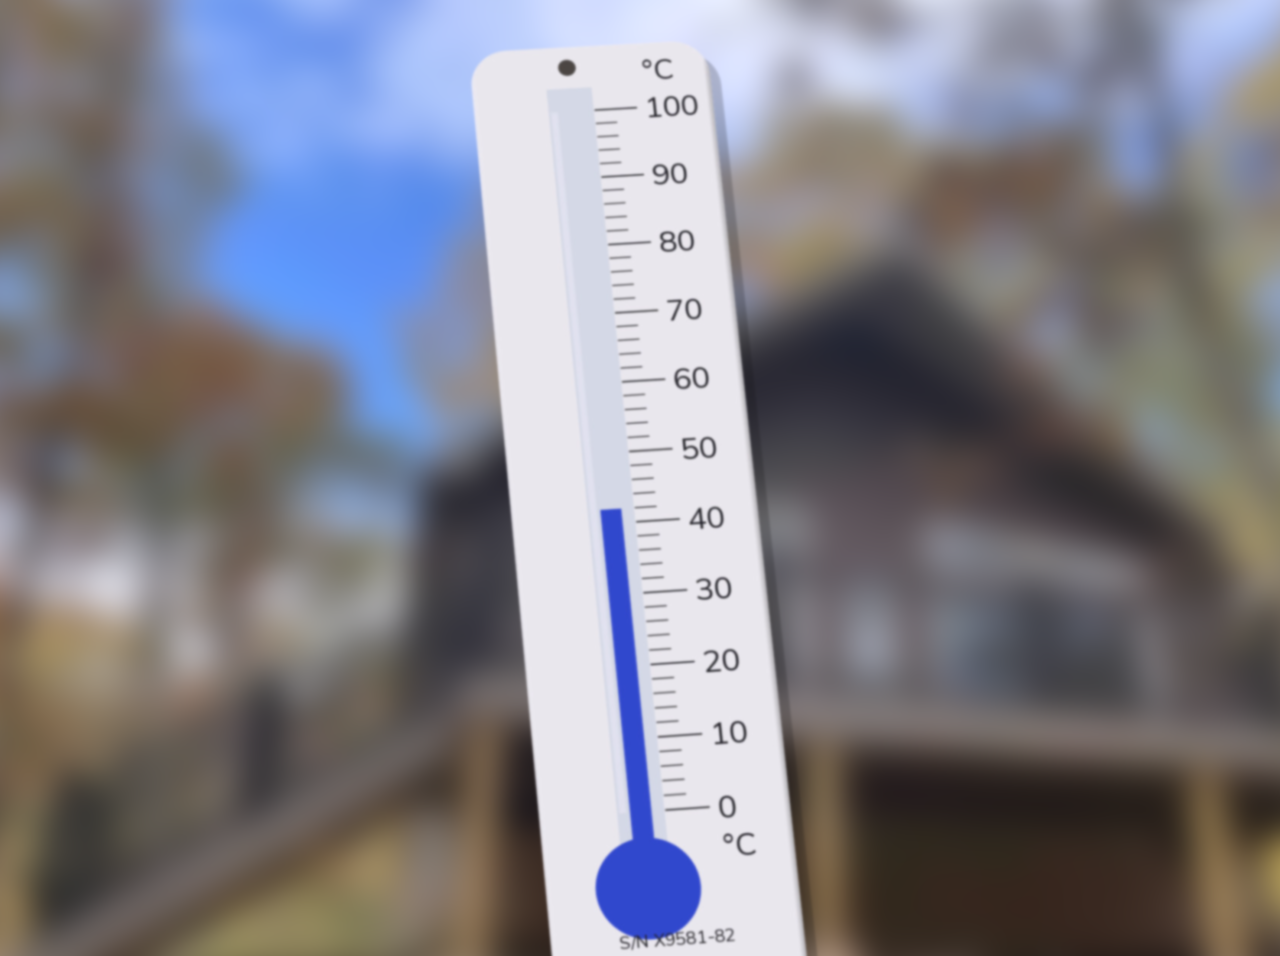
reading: °C 42
